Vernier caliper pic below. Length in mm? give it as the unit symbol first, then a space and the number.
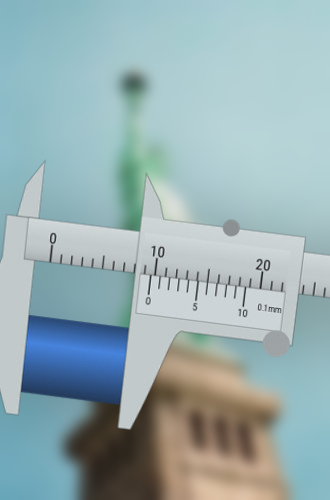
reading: mm 9.6
